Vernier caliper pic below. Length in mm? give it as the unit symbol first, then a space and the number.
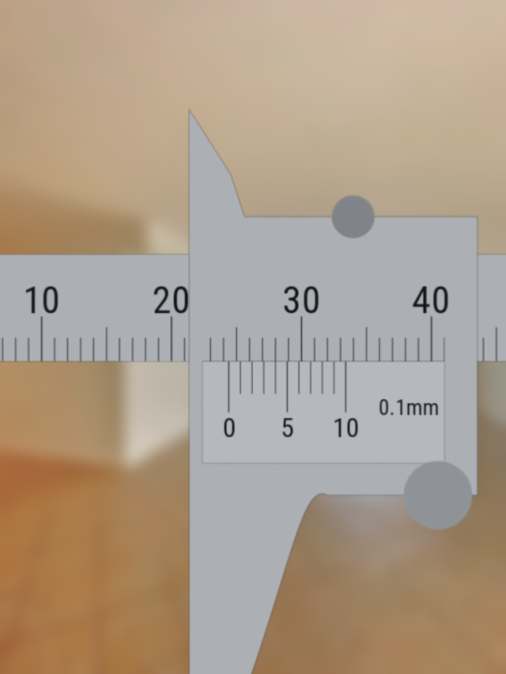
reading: mm 24.4
